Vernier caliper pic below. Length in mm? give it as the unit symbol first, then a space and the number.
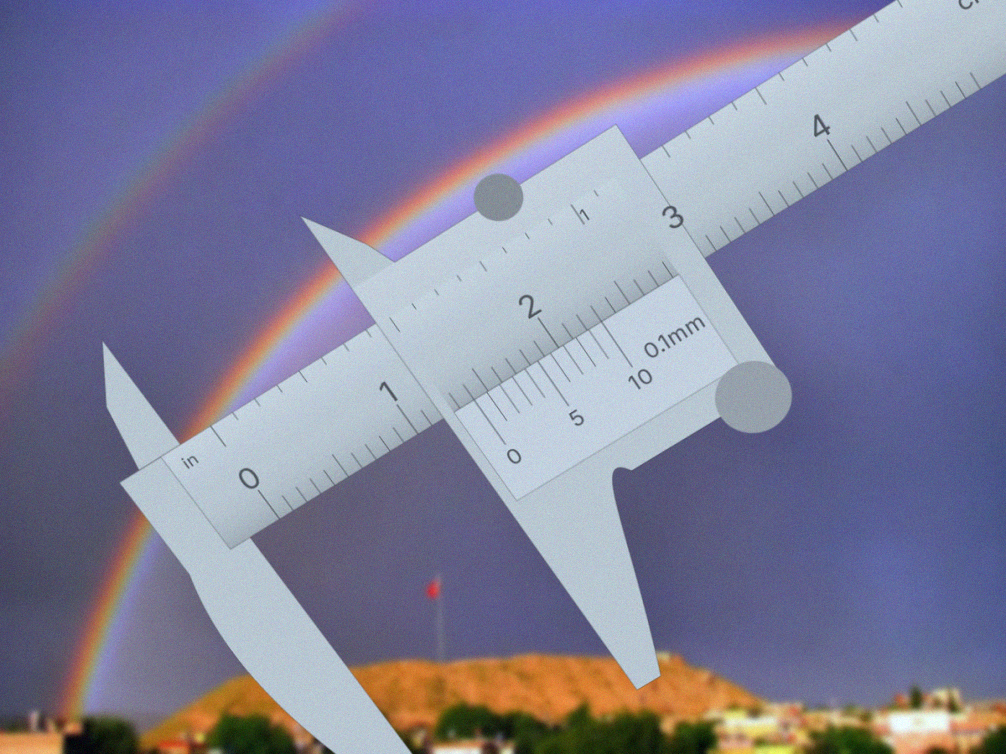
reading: mm 14.0
